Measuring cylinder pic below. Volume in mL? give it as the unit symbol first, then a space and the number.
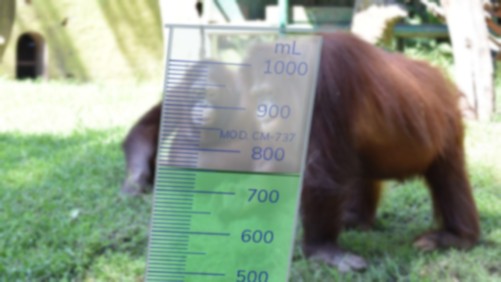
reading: mL 750
